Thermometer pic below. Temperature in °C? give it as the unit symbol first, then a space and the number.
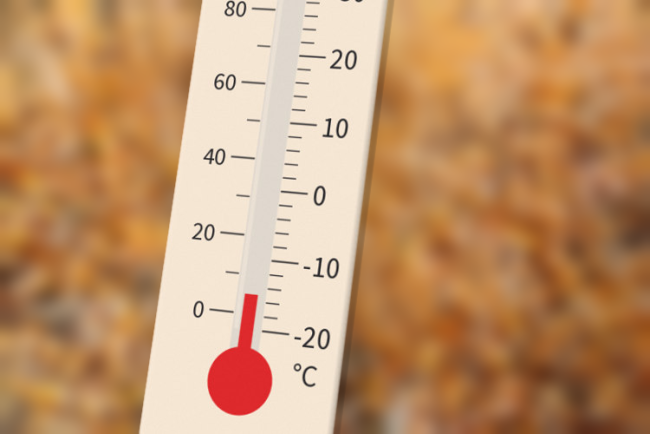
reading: °C -15
